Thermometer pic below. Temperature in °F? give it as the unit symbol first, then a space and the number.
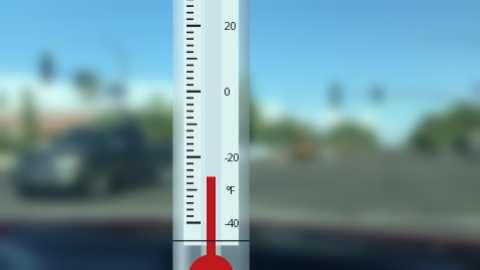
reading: °F -26
